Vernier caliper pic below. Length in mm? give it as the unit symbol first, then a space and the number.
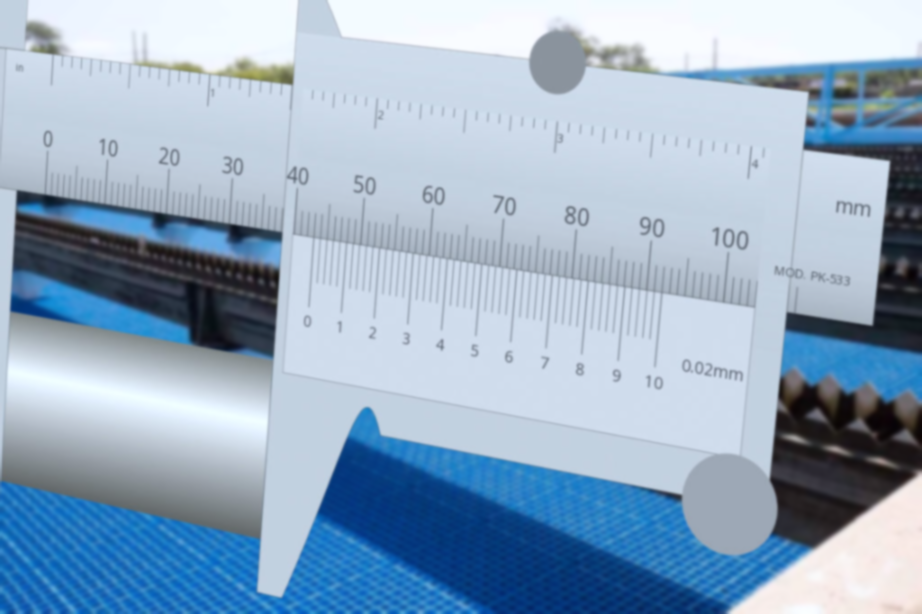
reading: mm 43.0
